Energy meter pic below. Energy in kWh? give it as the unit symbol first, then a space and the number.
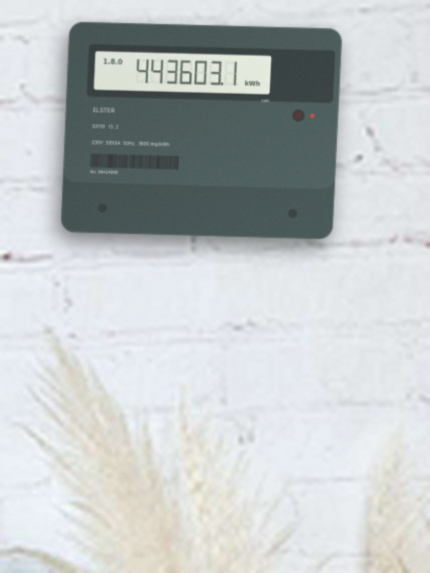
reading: kWh 443603.1
